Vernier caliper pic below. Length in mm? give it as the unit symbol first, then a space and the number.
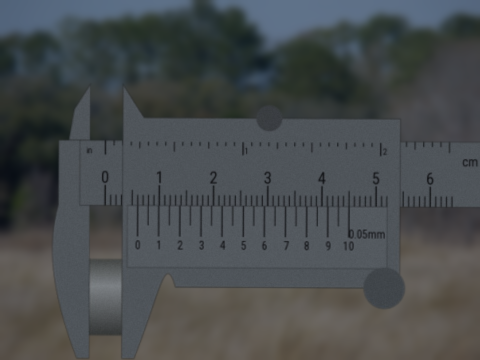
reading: mm 6.0
